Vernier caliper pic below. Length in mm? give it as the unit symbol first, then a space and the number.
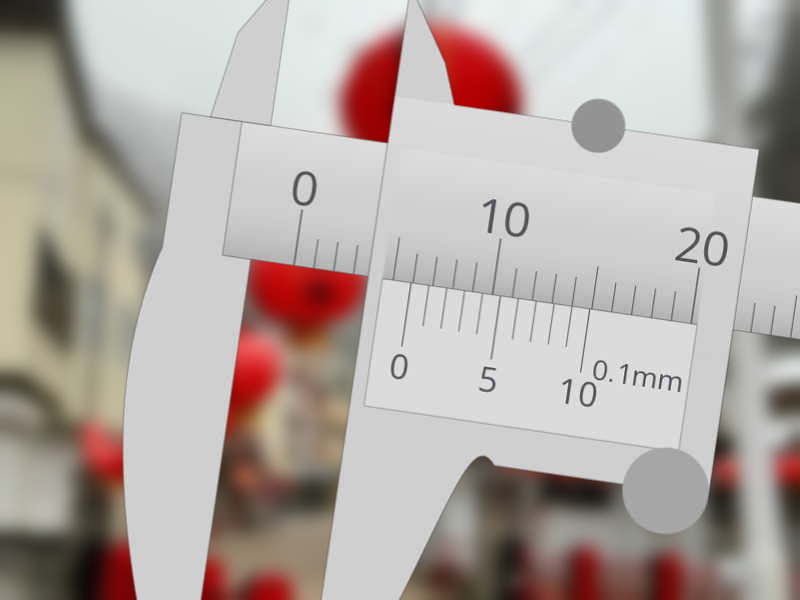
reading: mm 5.9
